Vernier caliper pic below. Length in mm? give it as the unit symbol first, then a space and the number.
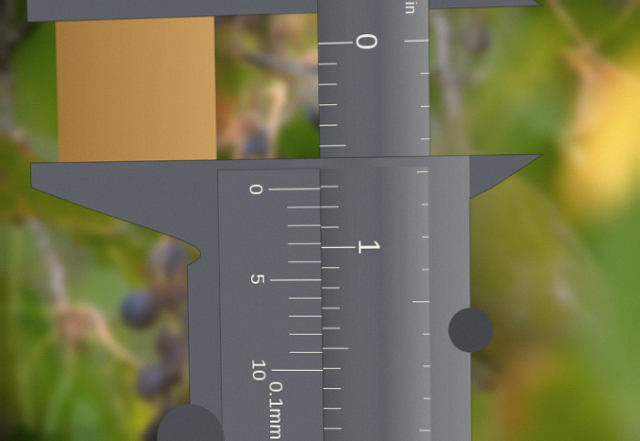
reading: mm 7.1
